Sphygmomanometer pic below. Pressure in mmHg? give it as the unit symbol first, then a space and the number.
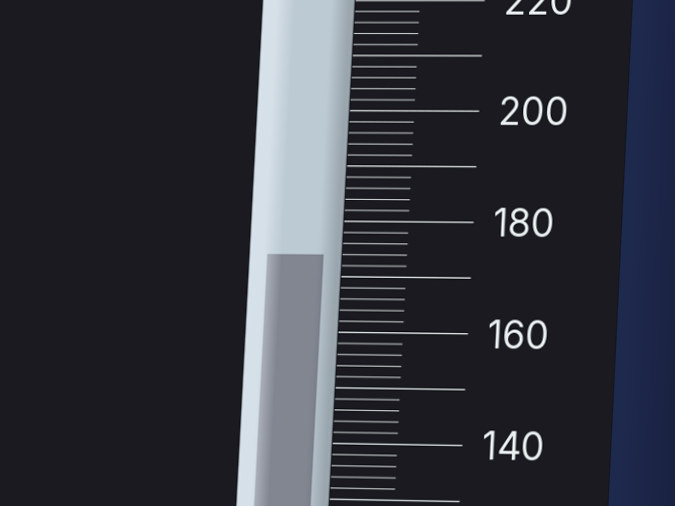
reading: mmHg 174
